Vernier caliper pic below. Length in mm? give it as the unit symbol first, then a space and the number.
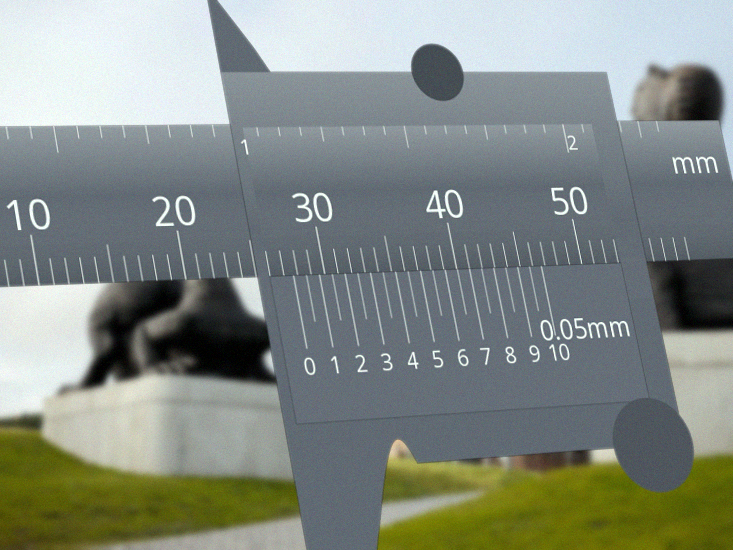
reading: mm 27.7
